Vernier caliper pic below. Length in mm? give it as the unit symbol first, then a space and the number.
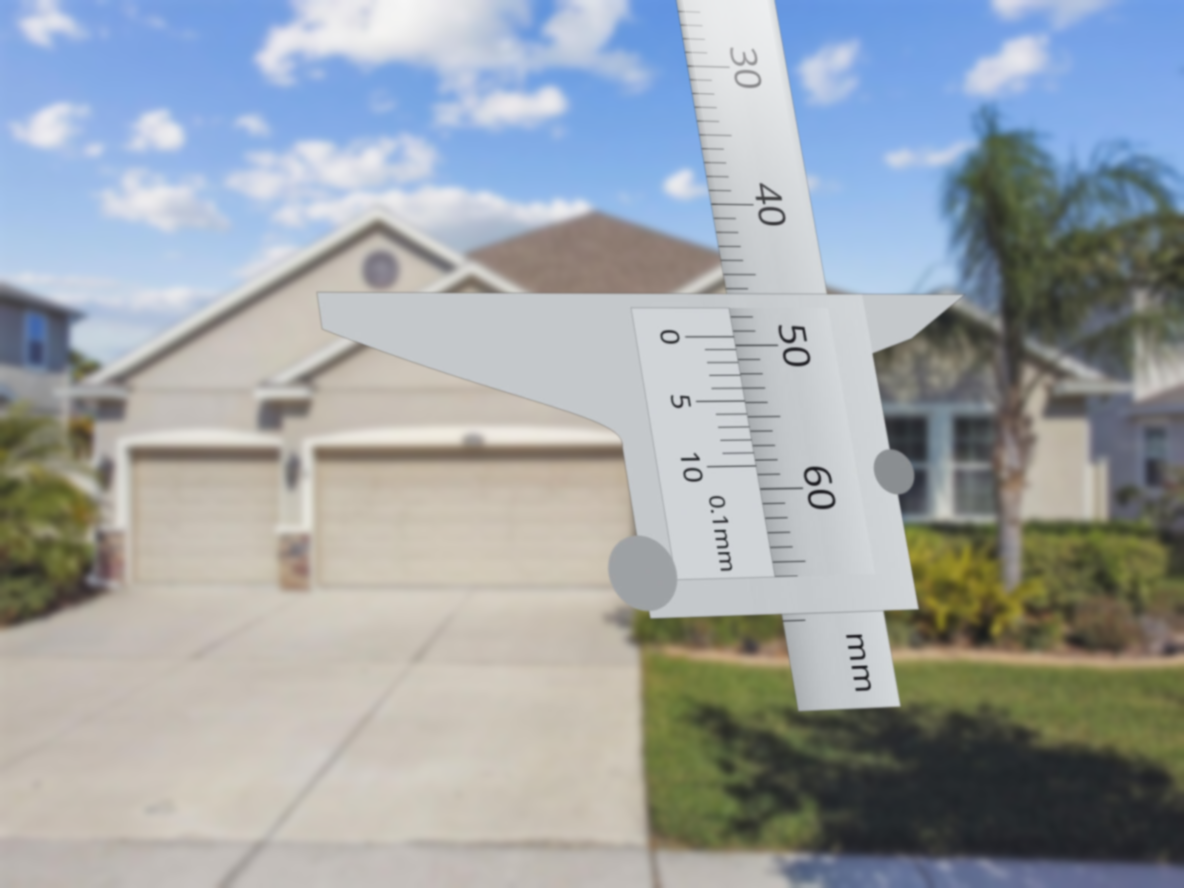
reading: mm 49.4
